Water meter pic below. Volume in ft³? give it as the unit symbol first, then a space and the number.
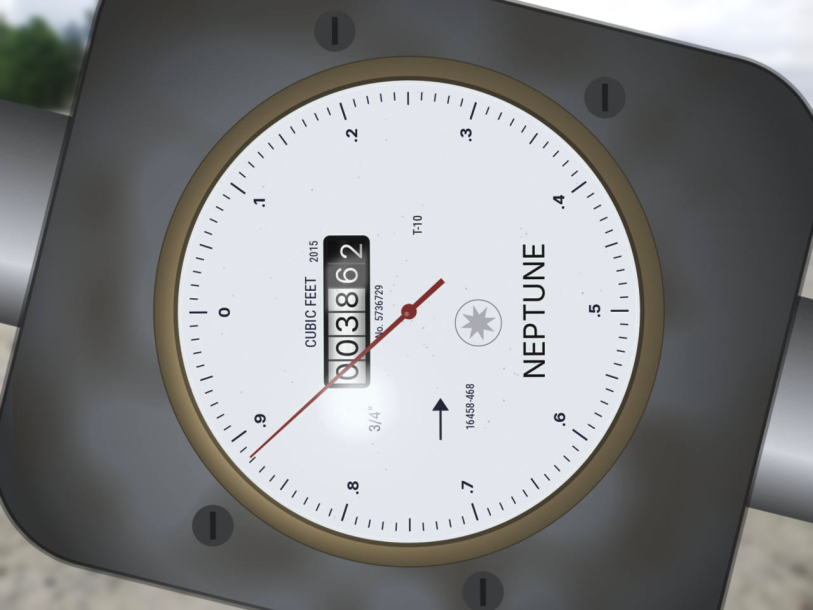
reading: ft³ 3861.88
